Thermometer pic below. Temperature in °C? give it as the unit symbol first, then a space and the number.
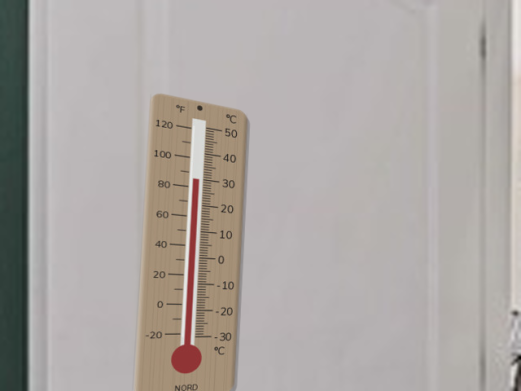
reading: °C 30
